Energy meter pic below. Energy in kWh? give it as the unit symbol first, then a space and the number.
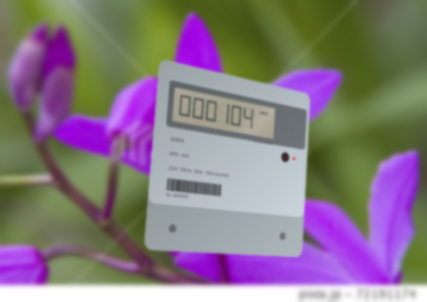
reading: kWh 104
